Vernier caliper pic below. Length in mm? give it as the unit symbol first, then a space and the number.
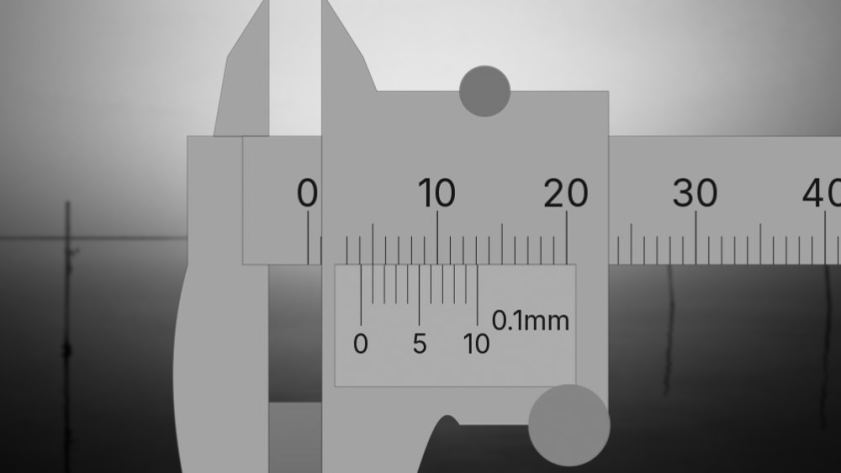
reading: mm 4.1
